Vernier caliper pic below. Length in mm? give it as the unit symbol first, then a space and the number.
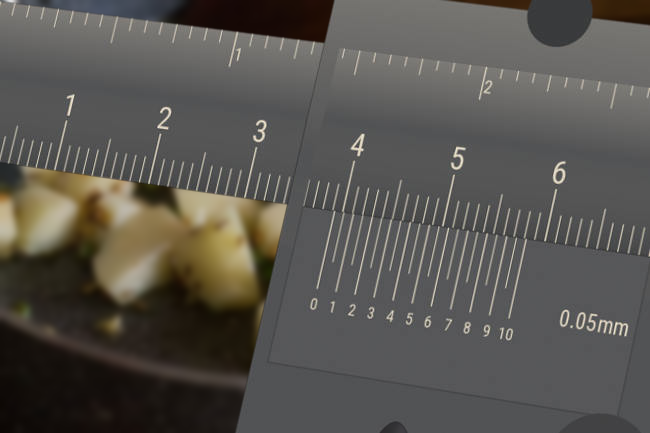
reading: mm 39.2
